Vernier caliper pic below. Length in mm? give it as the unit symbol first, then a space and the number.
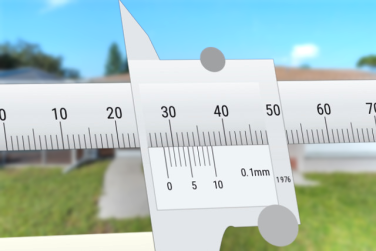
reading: mm 28.2
